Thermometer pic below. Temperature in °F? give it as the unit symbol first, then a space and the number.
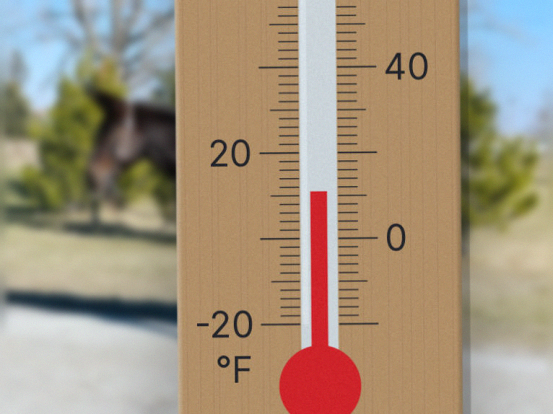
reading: °F 11
